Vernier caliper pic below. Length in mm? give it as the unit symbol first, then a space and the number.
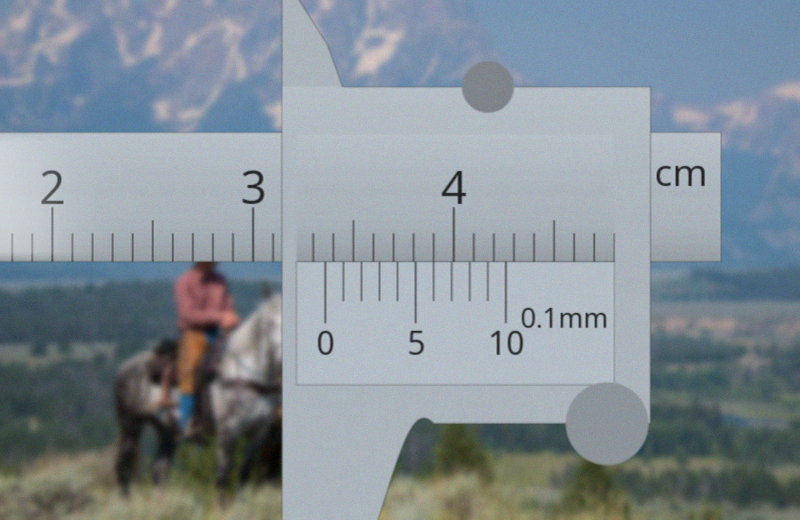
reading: mm 33.6
